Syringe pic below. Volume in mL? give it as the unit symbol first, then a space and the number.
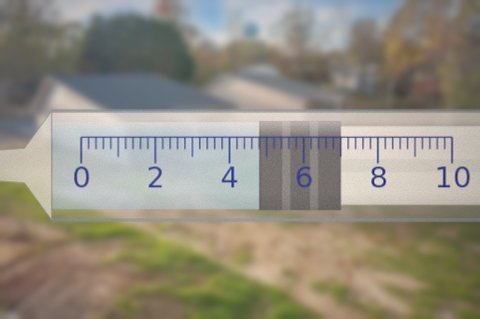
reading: mL 4.8
